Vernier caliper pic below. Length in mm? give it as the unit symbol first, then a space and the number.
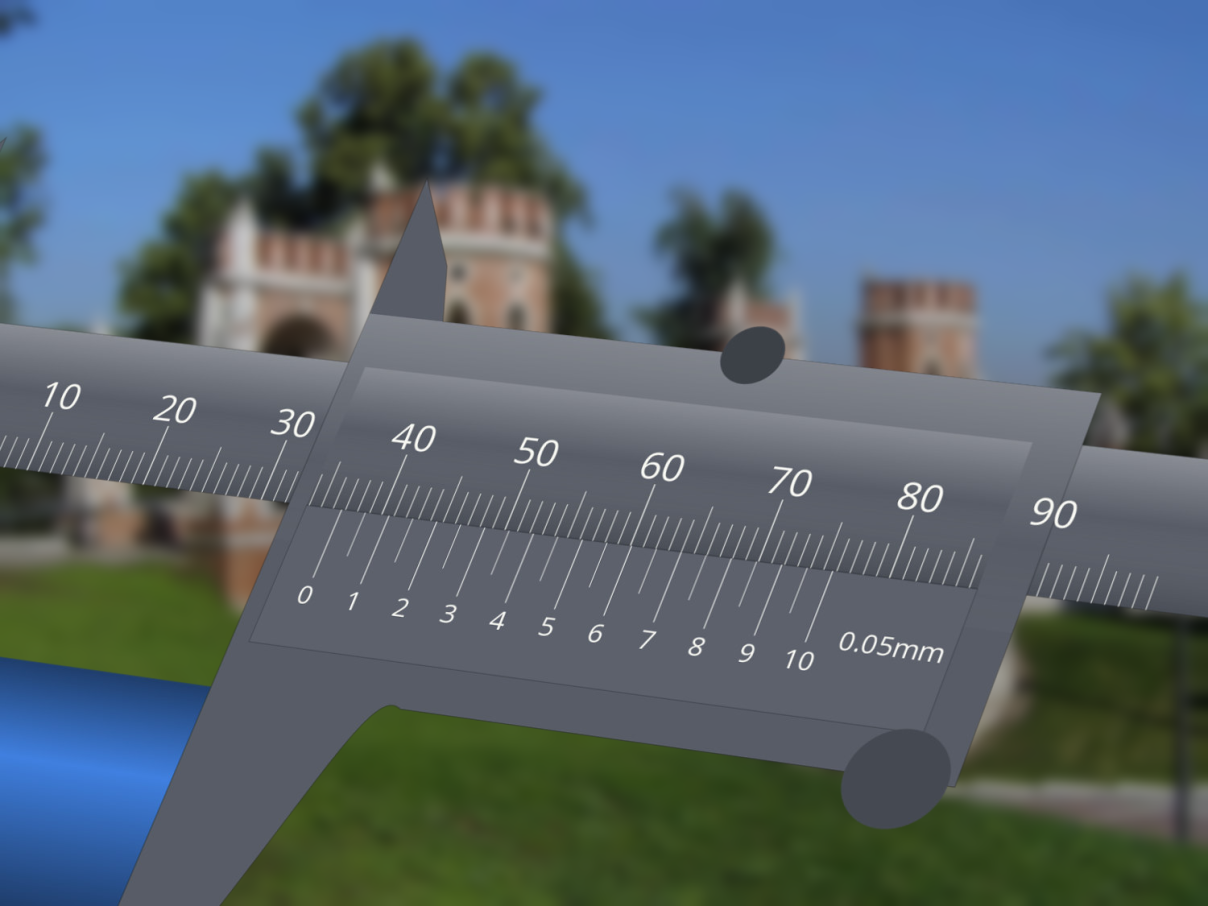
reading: mm 36.7
